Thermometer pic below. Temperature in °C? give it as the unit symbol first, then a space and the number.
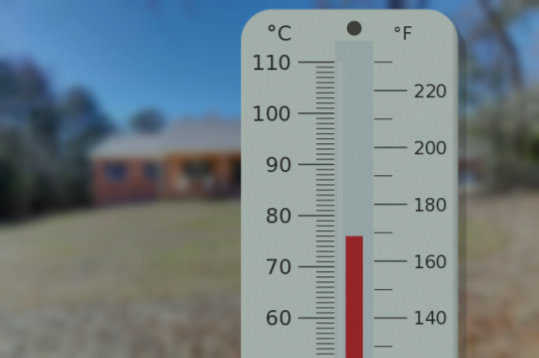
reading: °C 76
